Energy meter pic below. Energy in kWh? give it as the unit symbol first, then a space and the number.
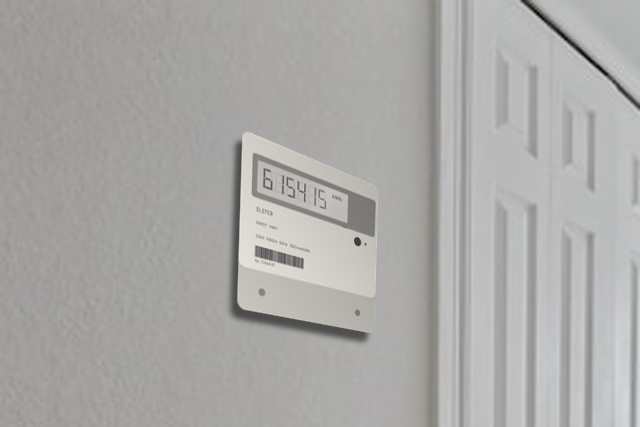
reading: kWh 615415
